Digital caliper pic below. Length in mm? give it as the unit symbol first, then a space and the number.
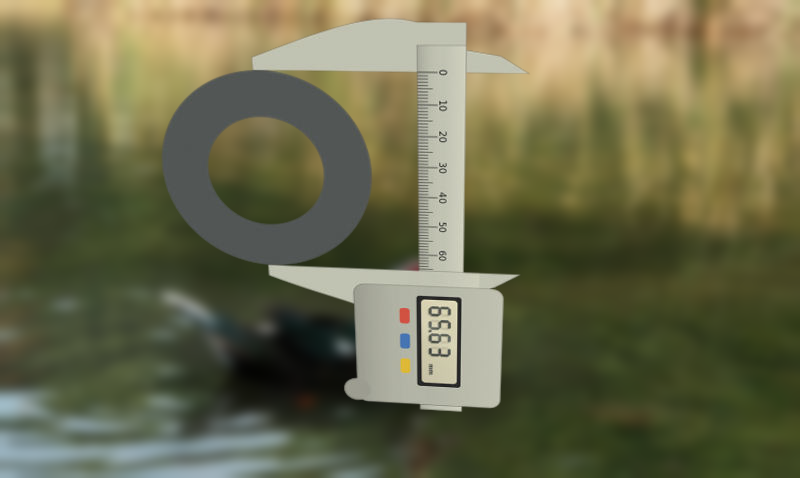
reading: mm 65.63
